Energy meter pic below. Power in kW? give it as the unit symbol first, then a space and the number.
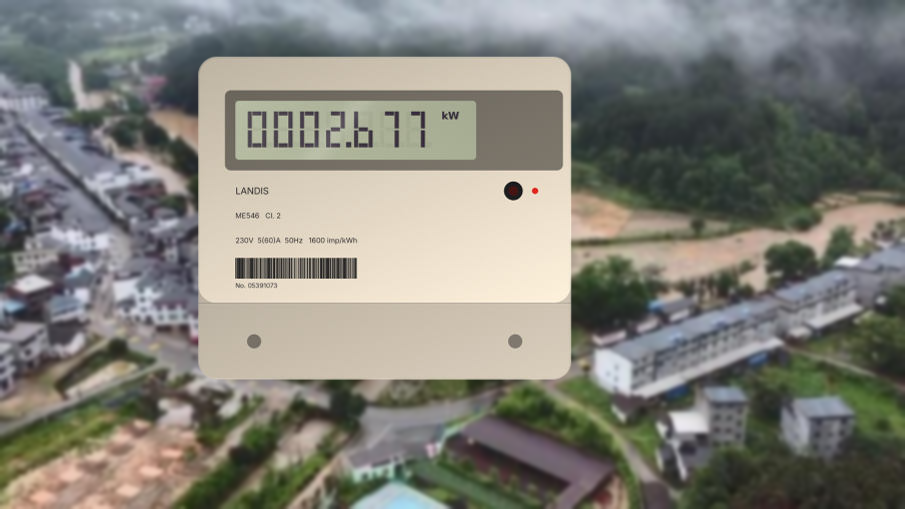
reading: kW 2.677
